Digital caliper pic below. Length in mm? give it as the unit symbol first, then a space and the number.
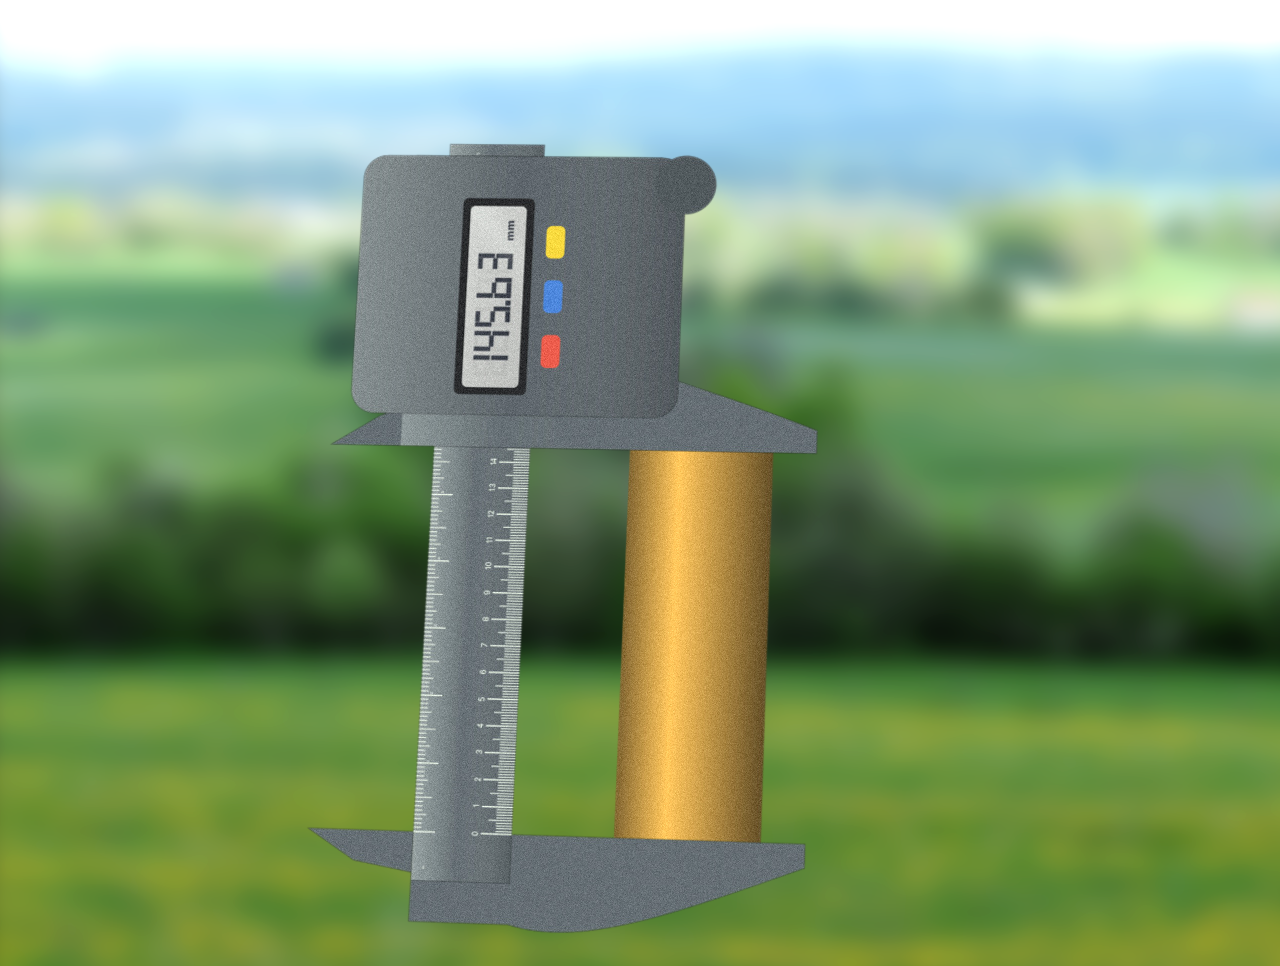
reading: mm 145.63
